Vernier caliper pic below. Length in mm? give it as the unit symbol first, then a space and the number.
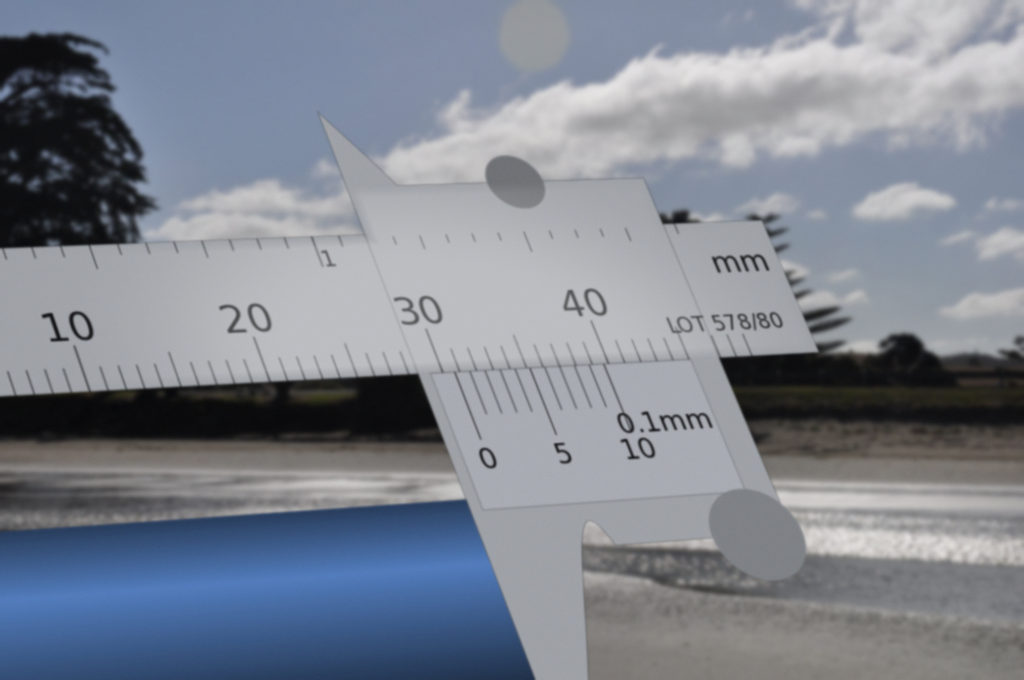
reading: mm 30.7
